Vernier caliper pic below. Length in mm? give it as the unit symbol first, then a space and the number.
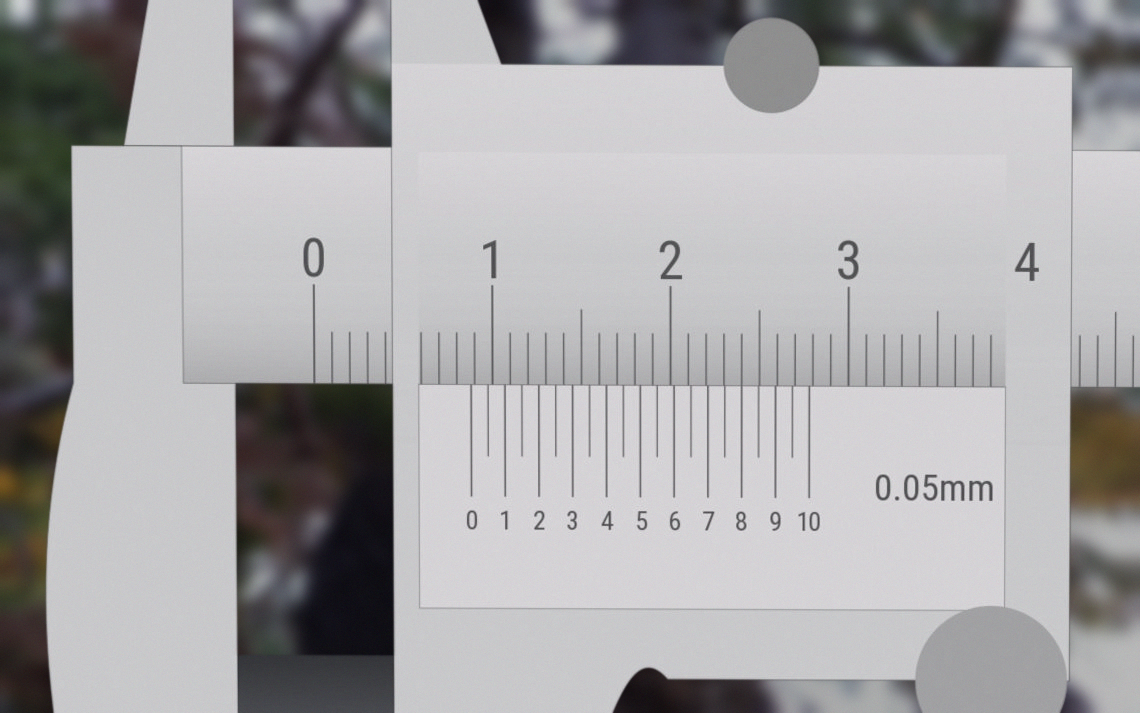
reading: mm 8.8
